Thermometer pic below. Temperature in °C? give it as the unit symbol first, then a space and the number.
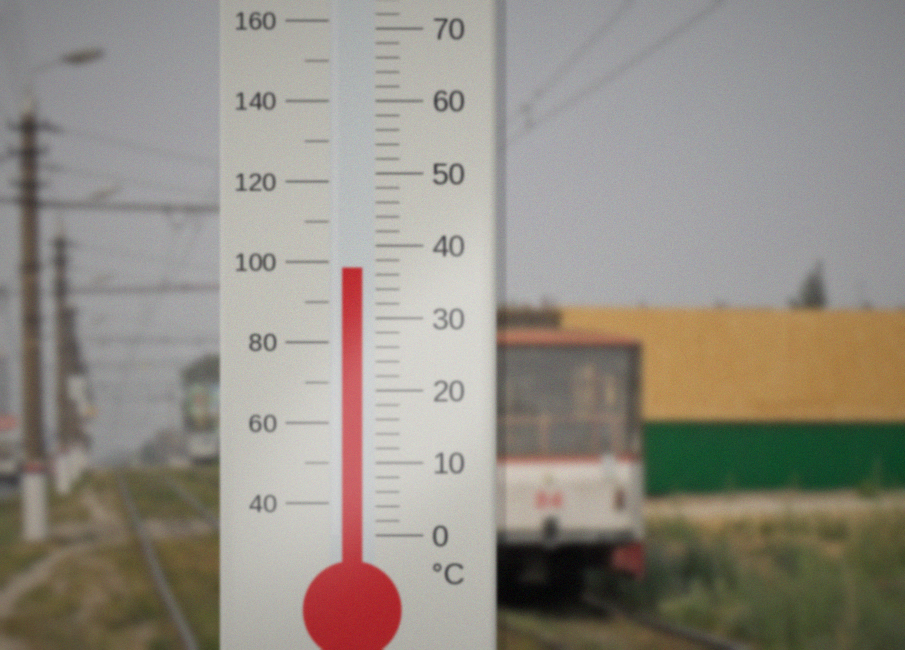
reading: °C 37
